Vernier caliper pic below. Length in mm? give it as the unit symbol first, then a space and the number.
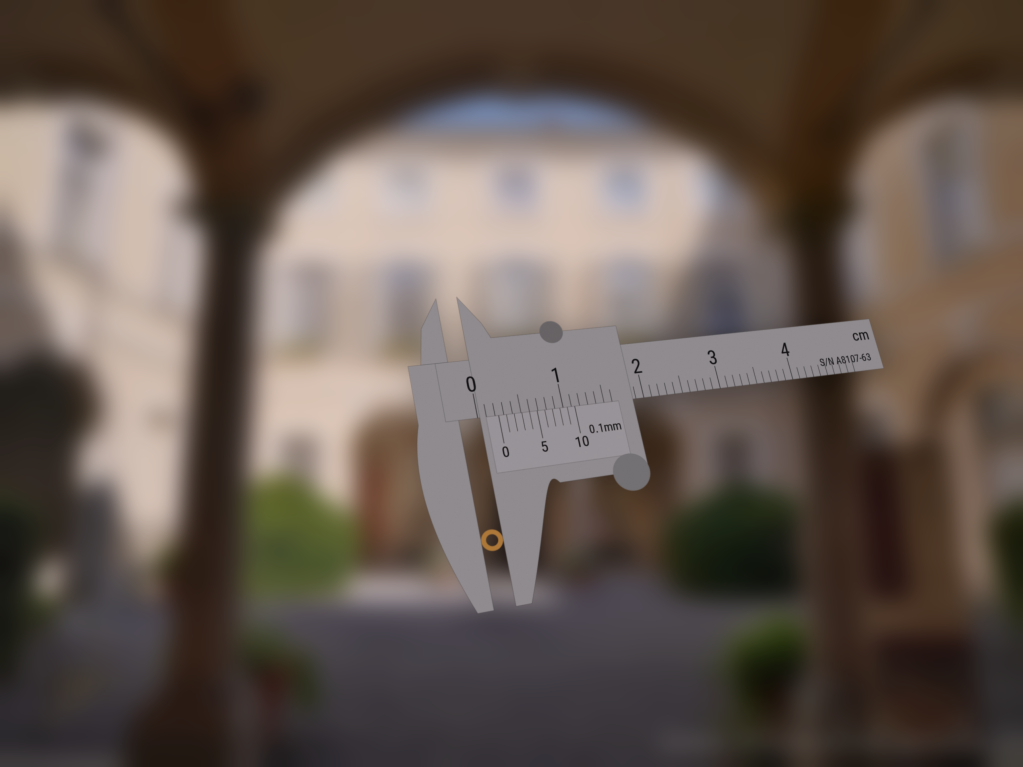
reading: mm 2.4
